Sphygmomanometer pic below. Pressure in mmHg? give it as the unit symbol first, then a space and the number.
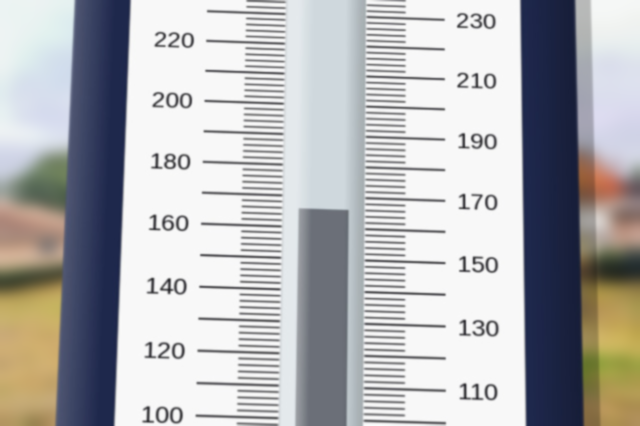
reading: mmHg 166
